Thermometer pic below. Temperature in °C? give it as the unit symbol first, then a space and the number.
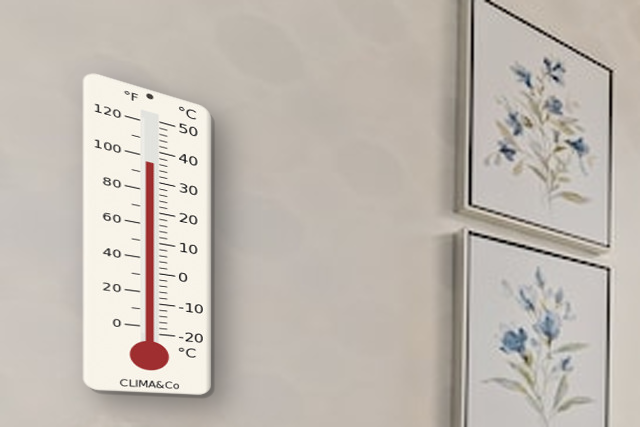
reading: °C 36
